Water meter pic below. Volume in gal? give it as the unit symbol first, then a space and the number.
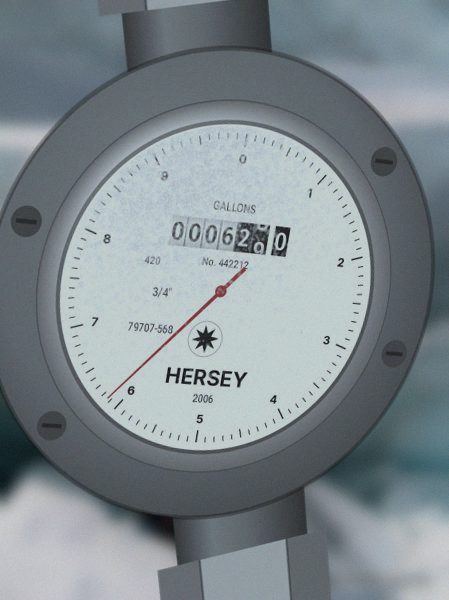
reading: gal 6286.1
